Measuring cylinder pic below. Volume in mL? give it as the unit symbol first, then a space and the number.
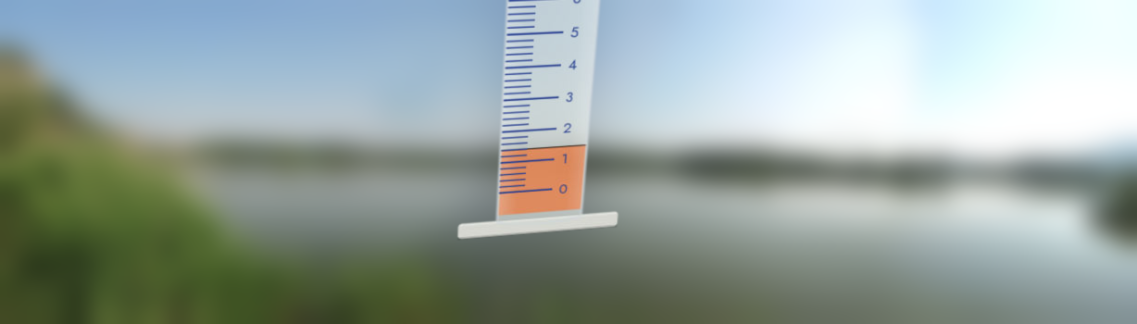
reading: mL 1.4
